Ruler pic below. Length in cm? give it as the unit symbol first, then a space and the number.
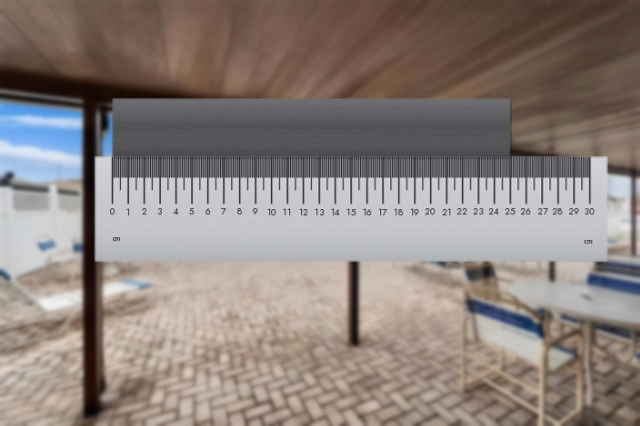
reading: cm 25
